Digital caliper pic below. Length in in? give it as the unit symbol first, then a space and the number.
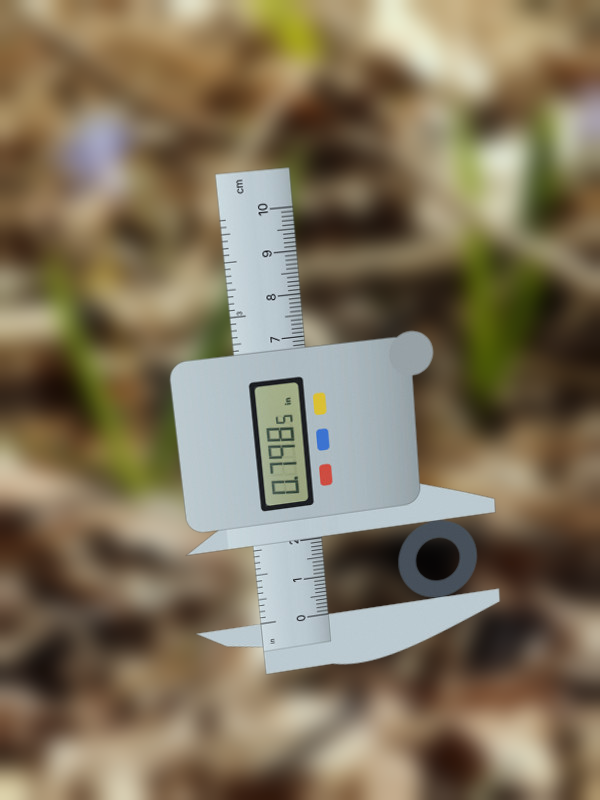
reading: in 0.7985
